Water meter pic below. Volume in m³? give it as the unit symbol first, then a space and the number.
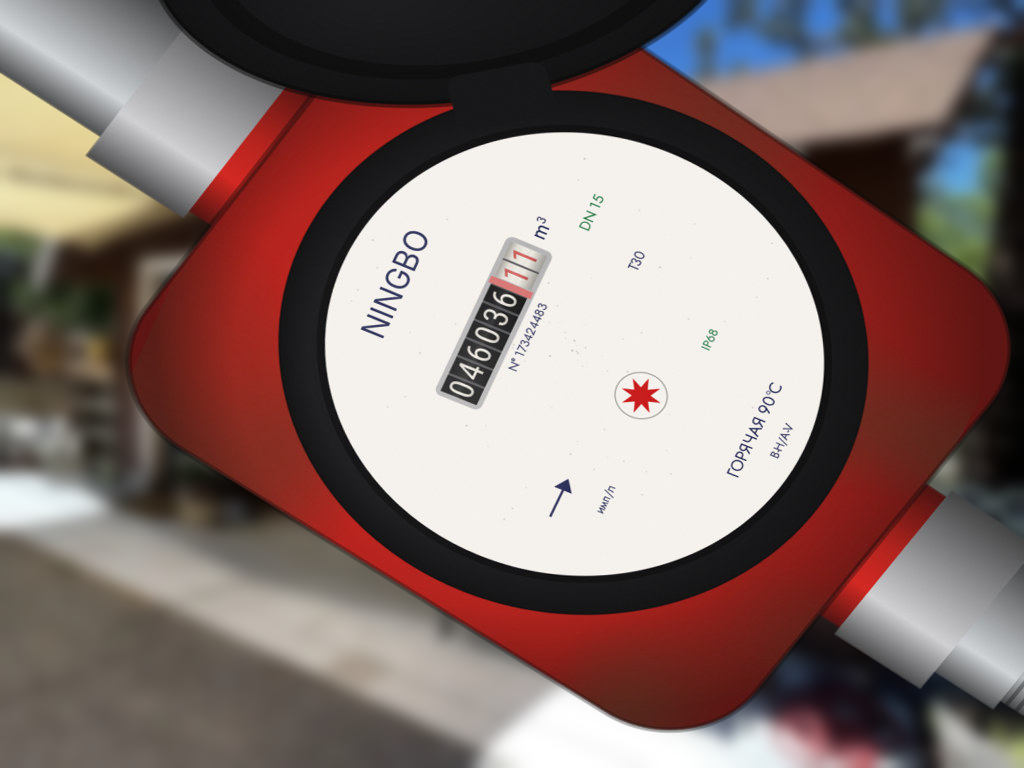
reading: m³ 46036.11
